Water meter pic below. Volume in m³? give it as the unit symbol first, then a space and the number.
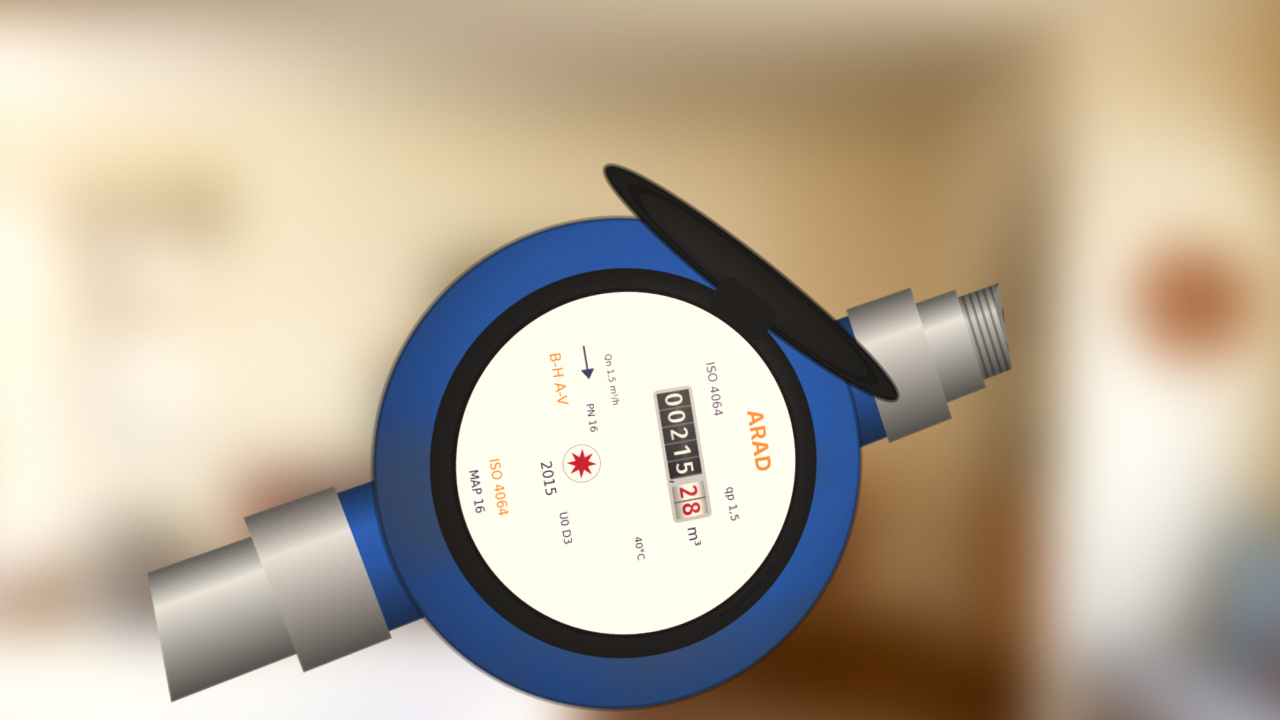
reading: m³ 215.28
